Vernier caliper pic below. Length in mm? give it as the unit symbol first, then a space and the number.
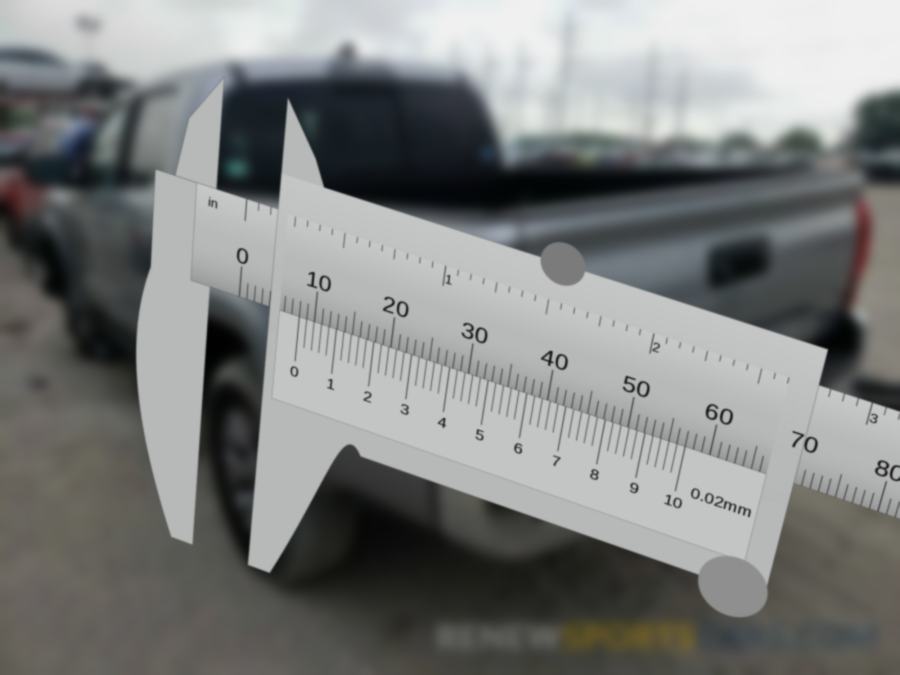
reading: mm 8.0
